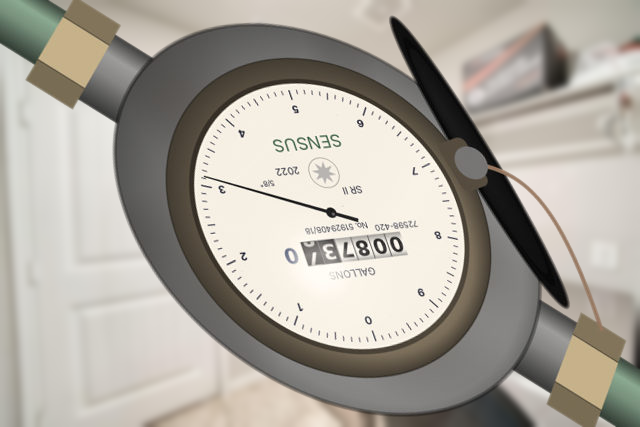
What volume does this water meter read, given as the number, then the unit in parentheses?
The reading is 87373.1 (gal)
